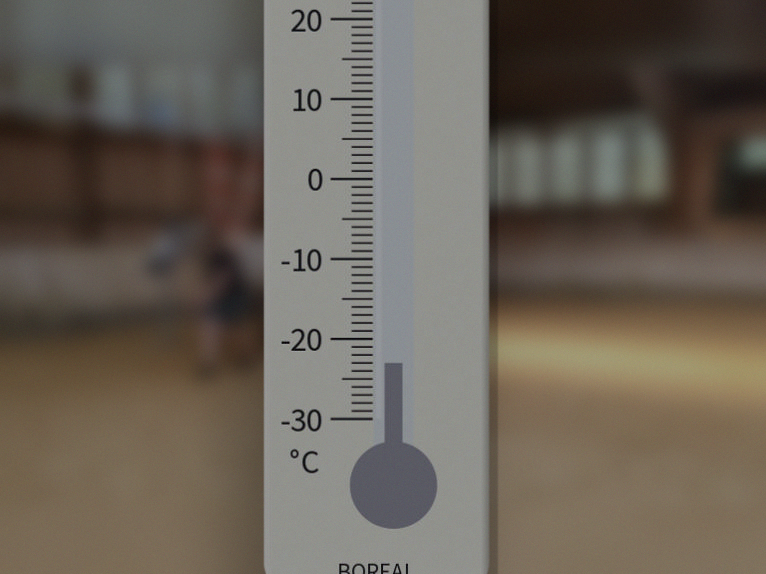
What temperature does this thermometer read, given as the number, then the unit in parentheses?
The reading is -23 (°C)
